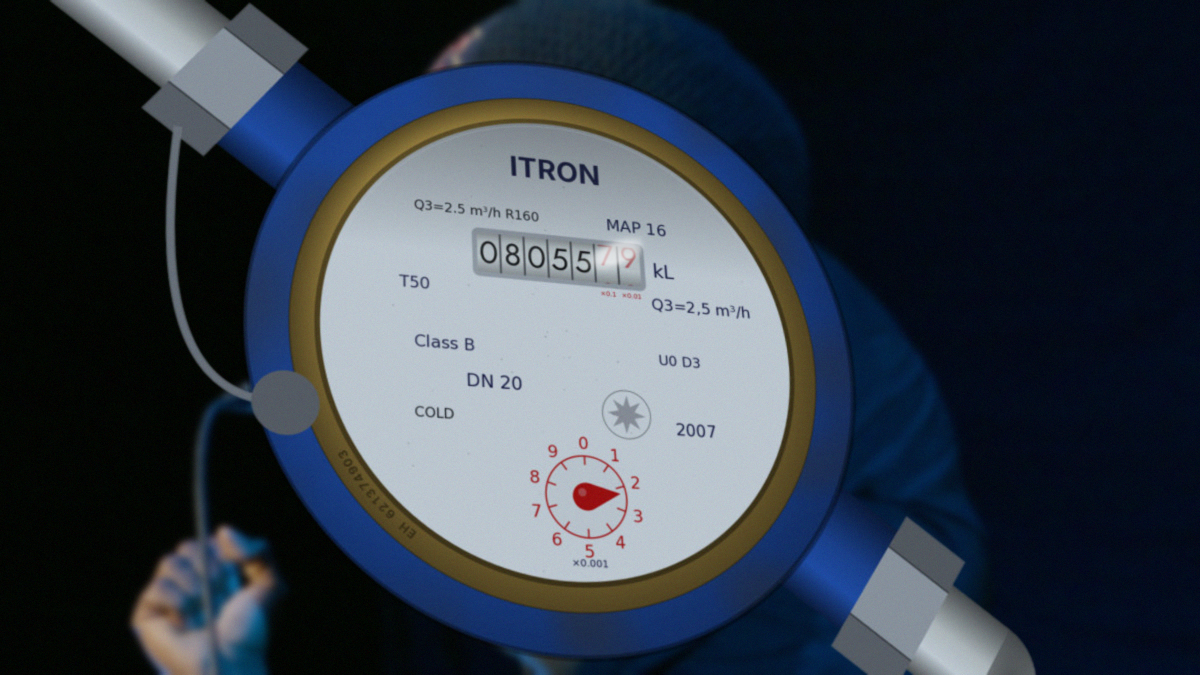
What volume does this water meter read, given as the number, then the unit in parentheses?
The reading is 8055.792 (kL)
